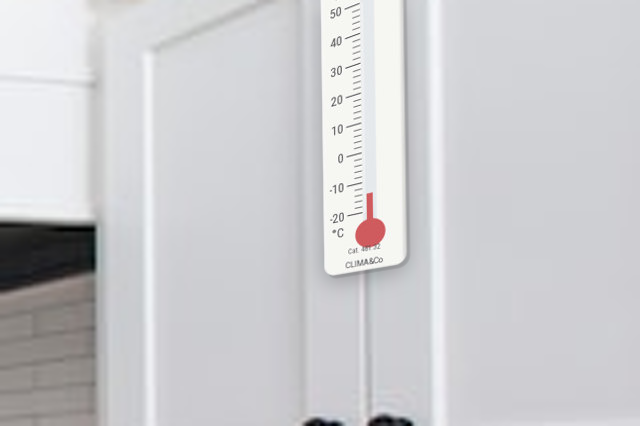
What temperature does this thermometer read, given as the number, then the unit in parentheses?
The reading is -14 (°C)
